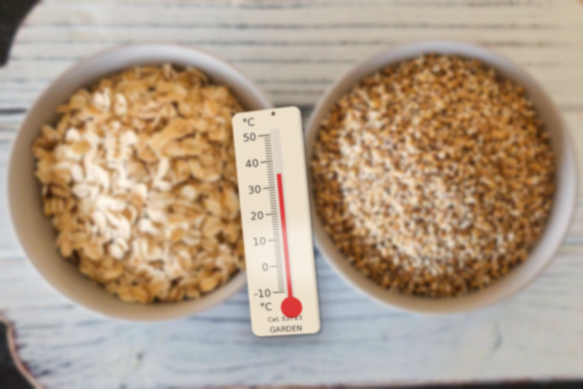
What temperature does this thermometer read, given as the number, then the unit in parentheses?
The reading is 35 (°C)
